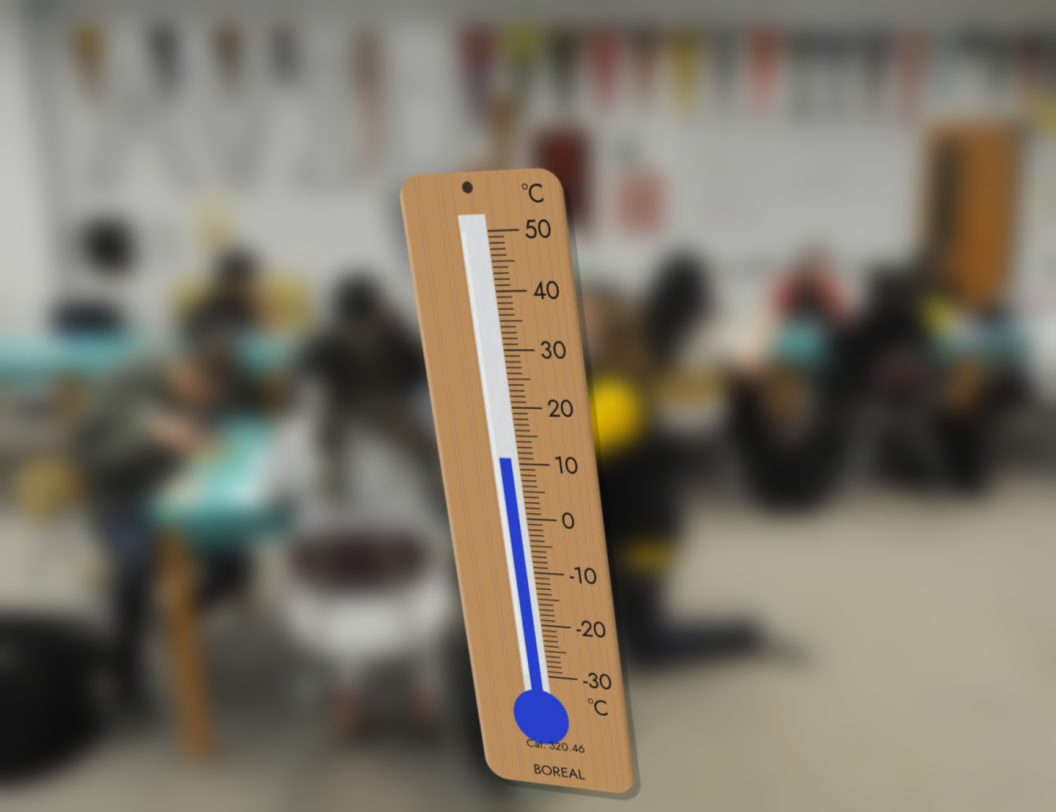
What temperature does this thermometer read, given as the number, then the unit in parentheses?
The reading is 11 (°C)
